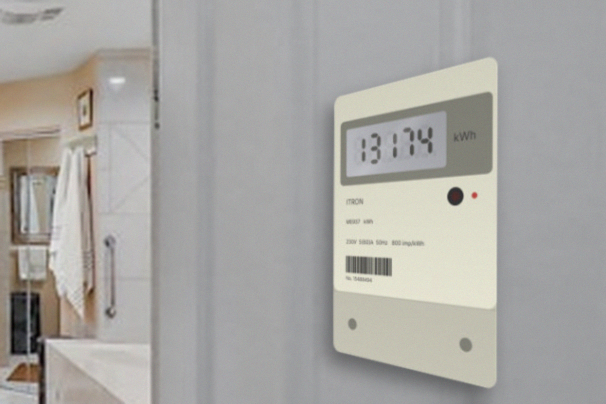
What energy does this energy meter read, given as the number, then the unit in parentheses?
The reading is 13174 (kWh)
